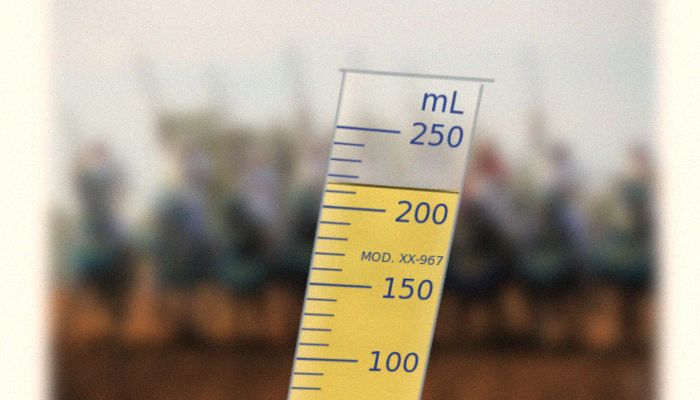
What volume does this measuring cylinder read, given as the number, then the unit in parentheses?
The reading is 215 (mL)
